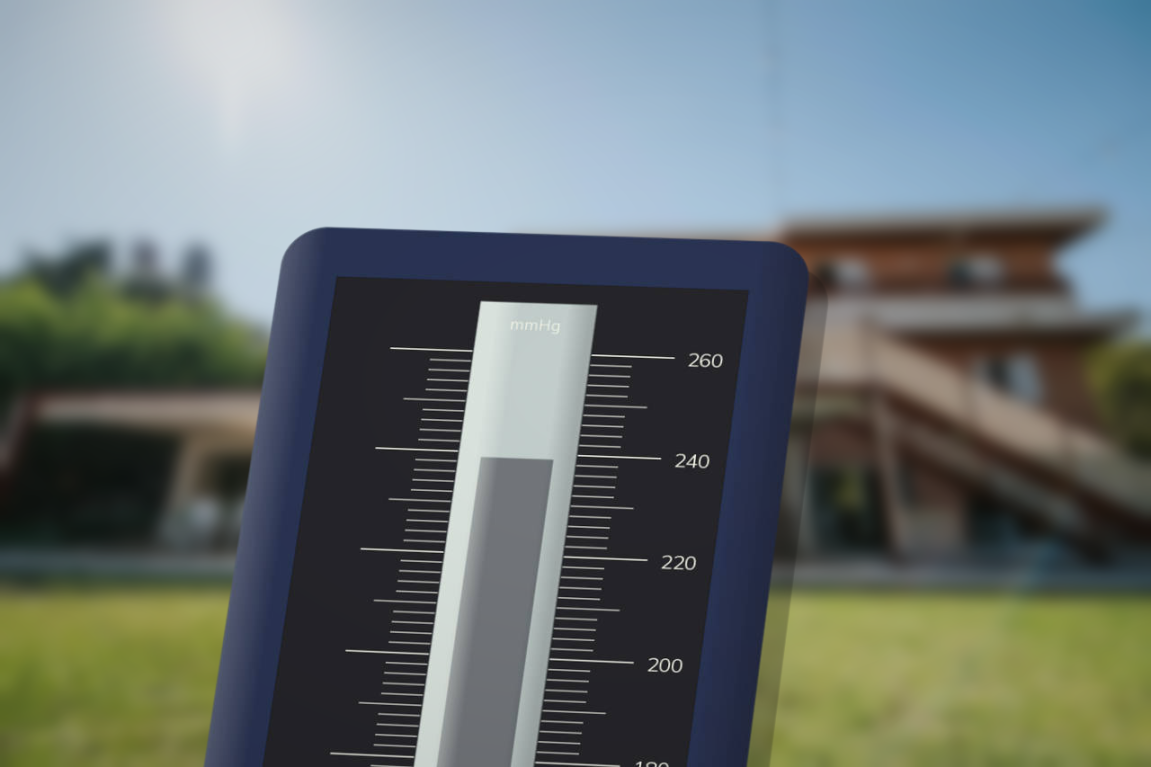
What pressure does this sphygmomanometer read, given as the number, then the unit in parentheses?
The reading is 239 (mmHg)
